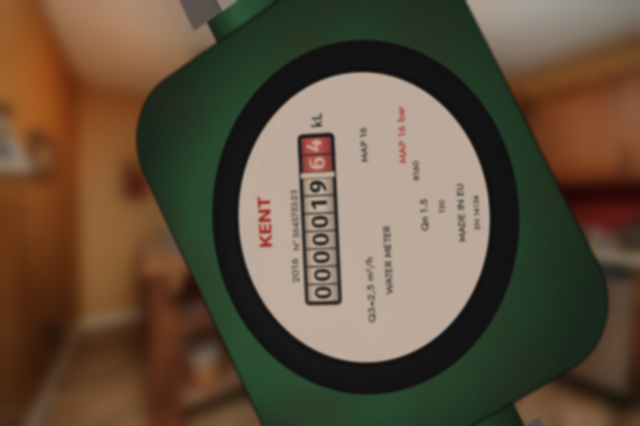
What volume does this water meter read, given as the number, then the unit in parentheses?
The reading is 19.64 (kL)
